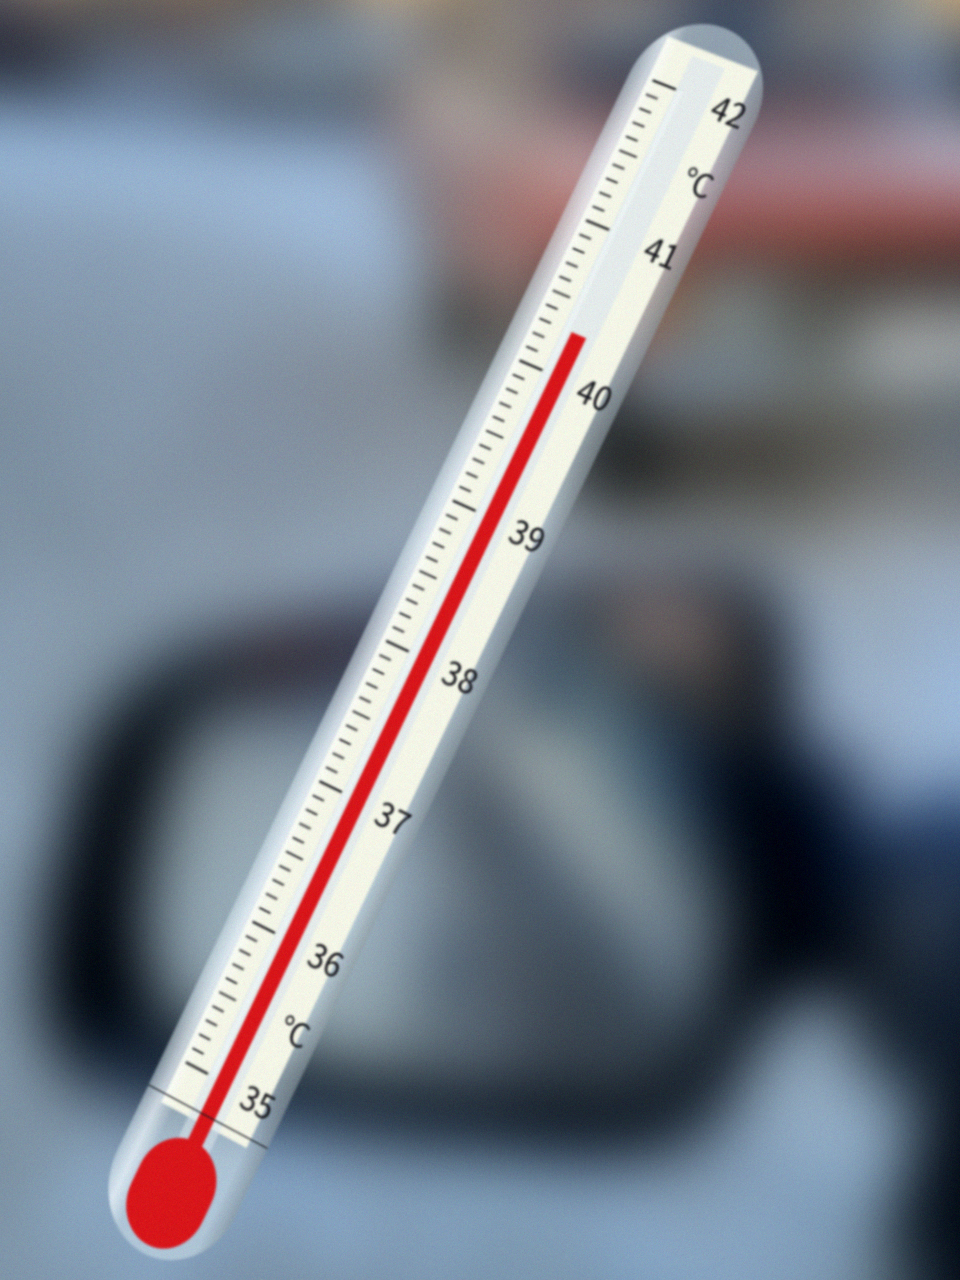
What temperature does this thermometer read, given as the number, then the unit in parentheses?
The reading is 40.3 (°C)
